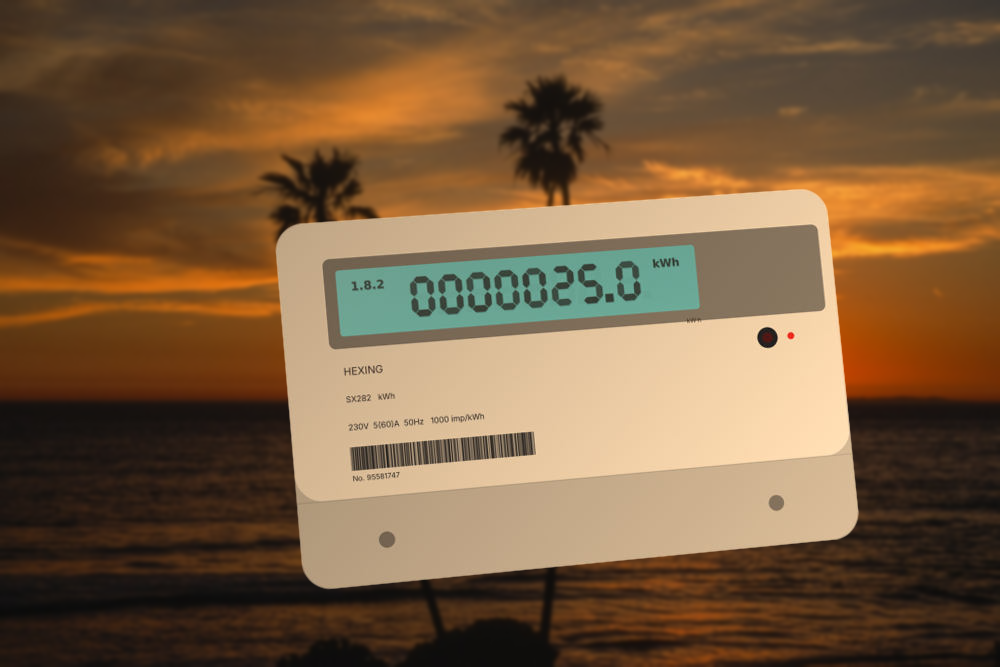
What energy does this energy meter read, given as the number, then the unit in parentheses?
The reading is 25.0 (kWh)
